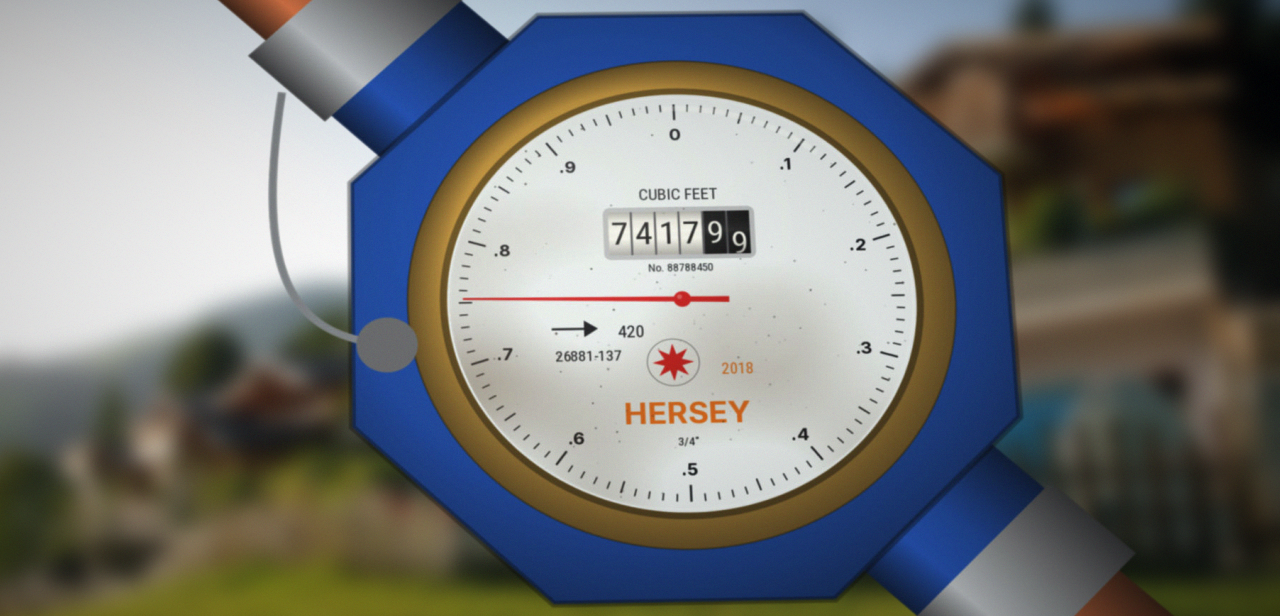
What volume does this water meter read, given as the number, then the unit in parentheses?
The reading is 741798.75 (ft³)
